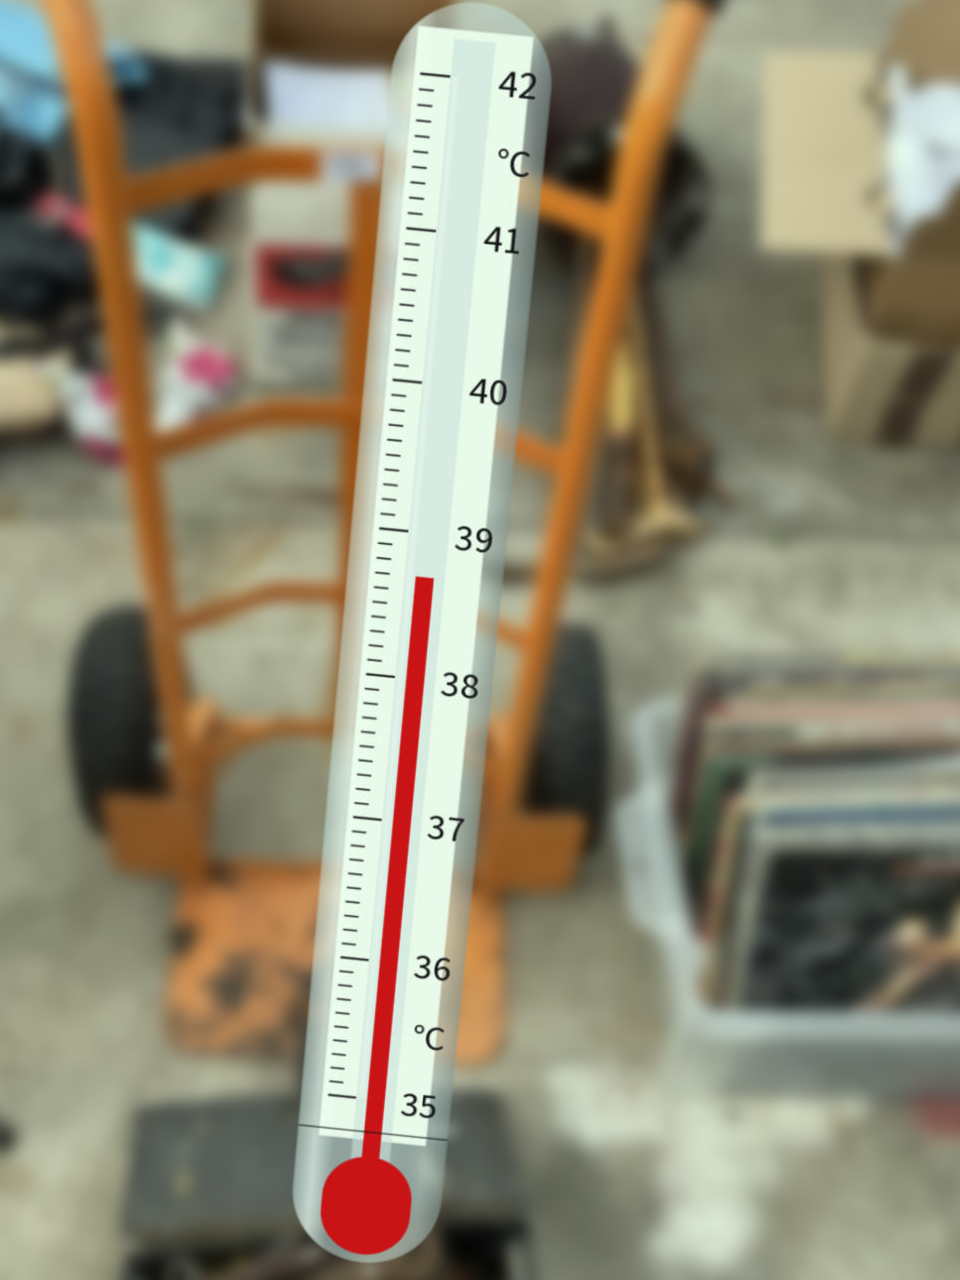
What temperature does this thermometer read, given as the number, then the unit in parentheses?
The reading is 38.7 (°C)
